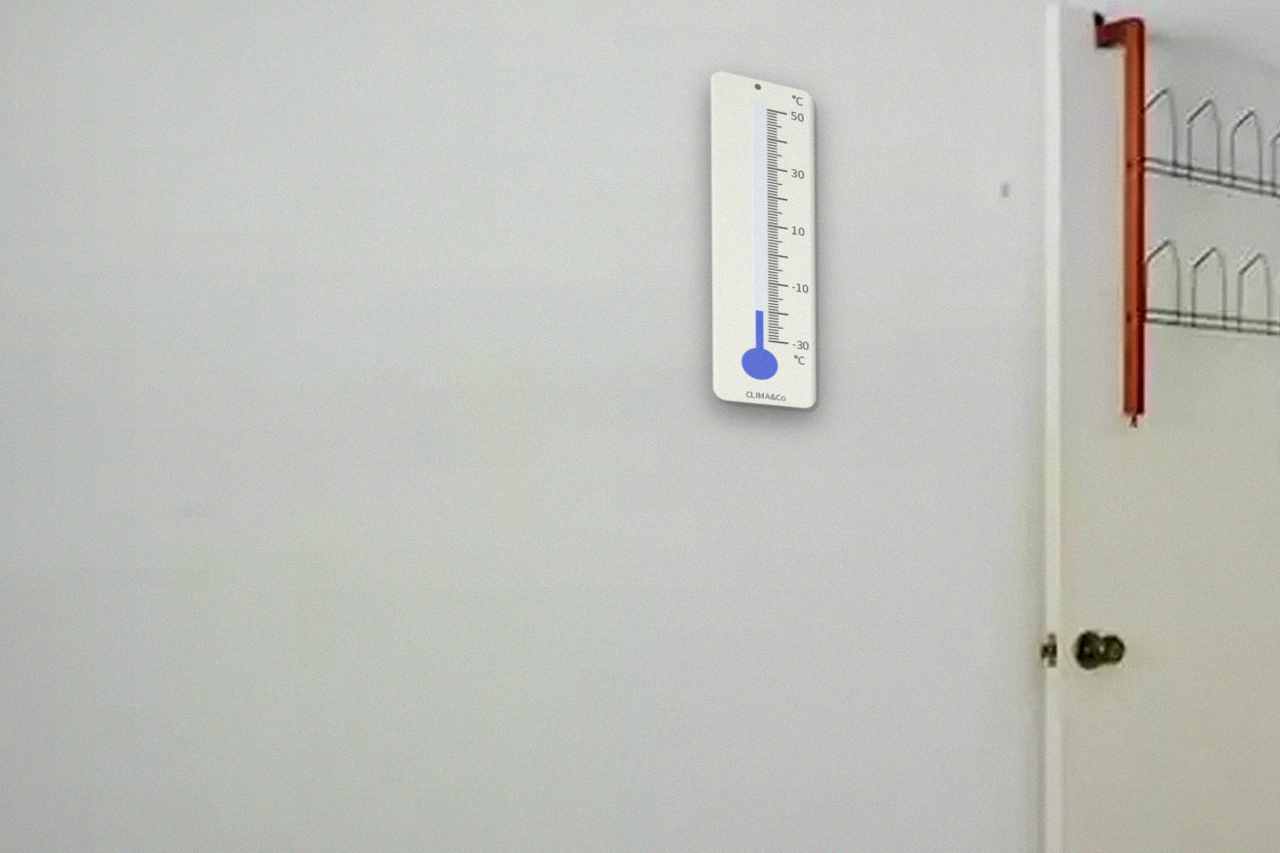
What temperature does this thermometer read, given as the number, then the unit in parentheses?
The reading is -20 (°C)
